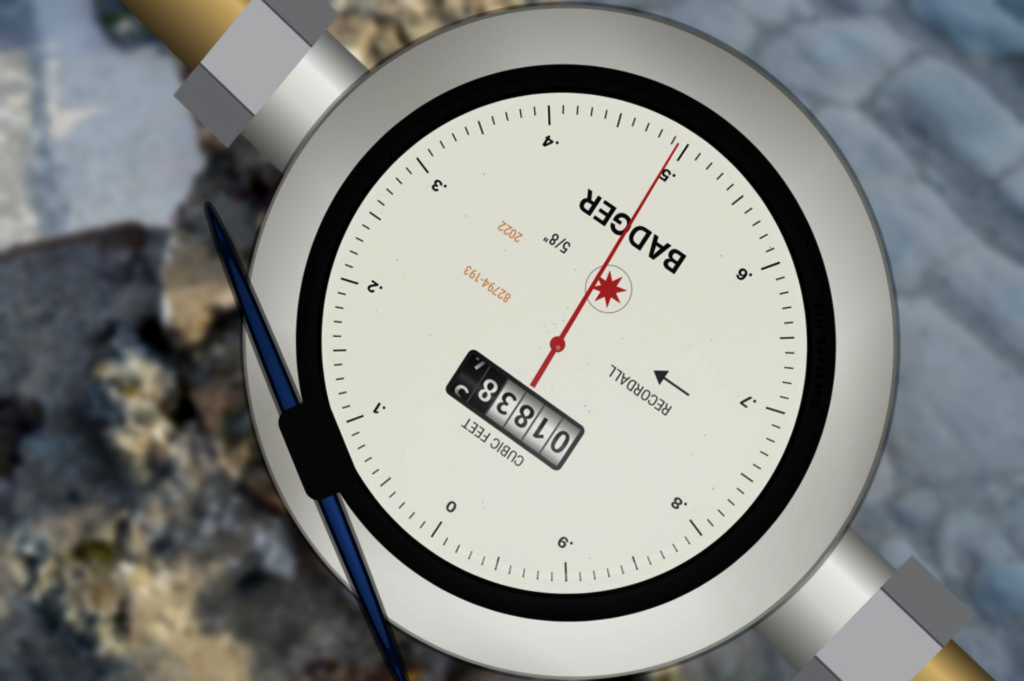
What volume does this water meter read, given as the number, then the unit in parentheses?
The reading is 18383.49 (ft³)
